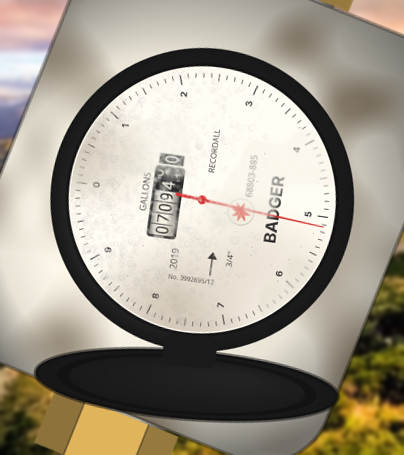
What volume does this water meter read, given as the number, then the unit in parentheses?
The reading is 709405.1 (gal)
